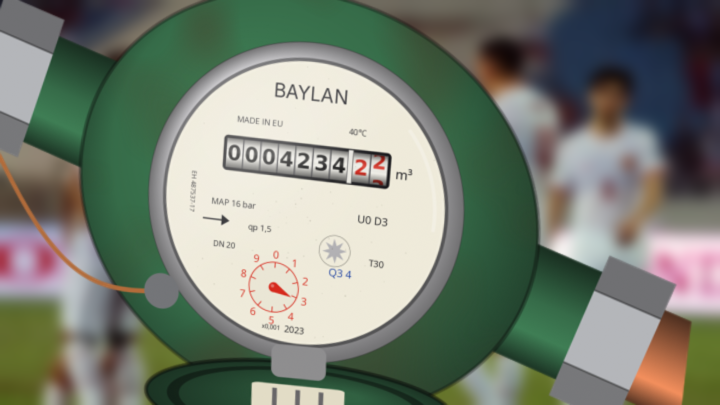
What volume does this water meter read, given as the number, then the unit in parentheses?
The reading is 4234.223 (m³)
